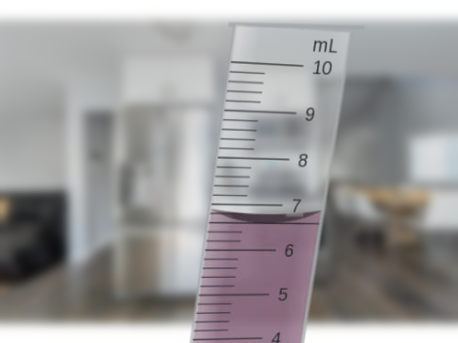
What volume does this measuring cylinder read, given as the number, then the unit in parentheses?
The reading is 6.6 (mL)
